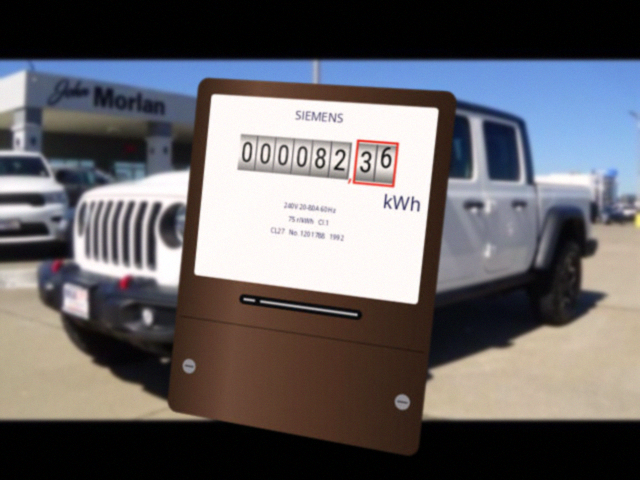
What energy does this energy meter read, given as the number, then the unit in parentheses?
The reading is 82.36 (kWh)
